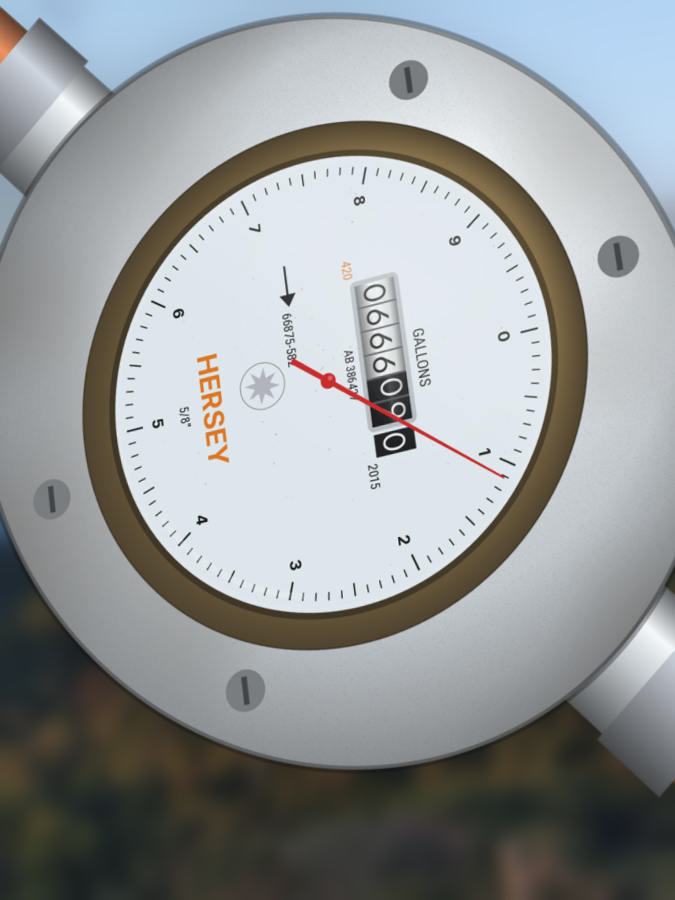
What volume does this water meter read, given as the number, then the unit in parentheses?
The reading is 666091.1 (gal)
